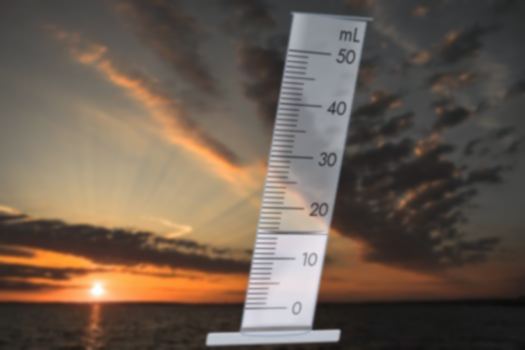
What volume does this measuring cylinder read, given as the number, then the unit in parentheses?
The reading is 15 (mL)
